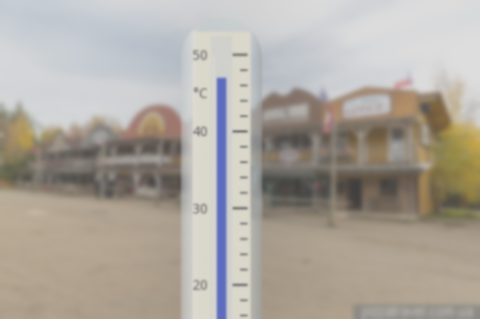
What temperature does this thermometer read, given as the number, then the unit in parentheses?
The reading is 47 (°C)
